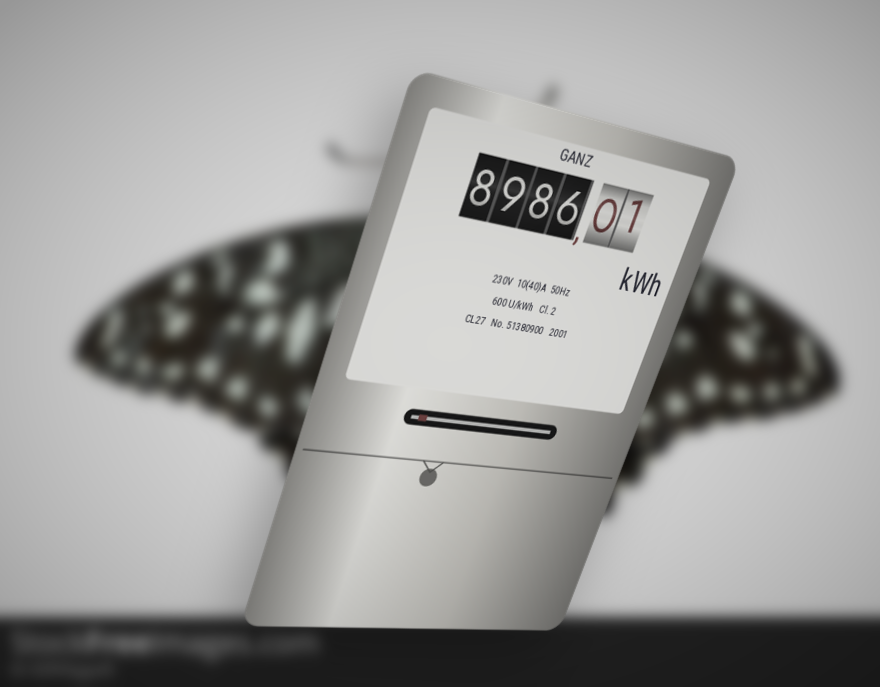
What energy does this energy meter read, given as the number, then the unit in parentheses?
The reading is 8986.01 (kWh)
